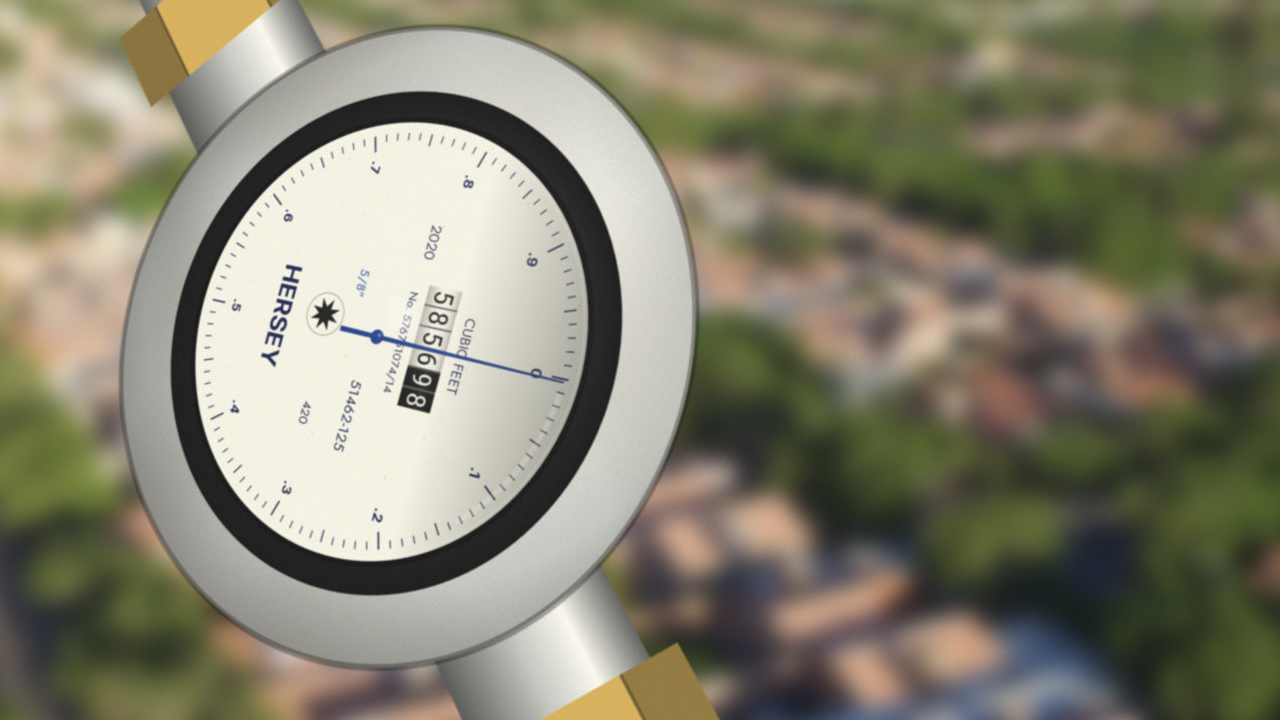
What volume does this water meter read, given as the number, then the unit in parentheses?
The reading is 585698.00 (ft³)
